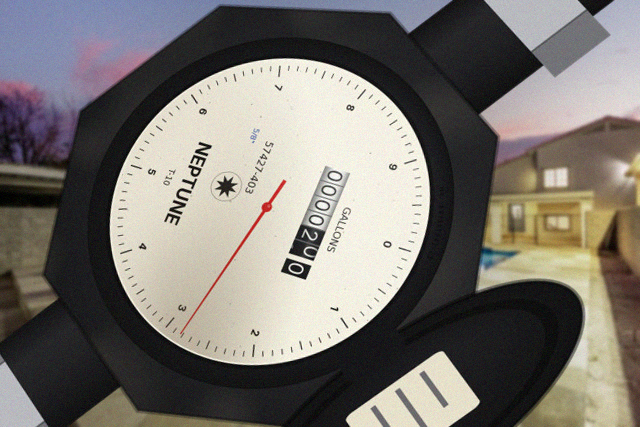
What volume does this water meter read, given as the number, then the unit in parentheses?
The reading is 202.8 (gal)
